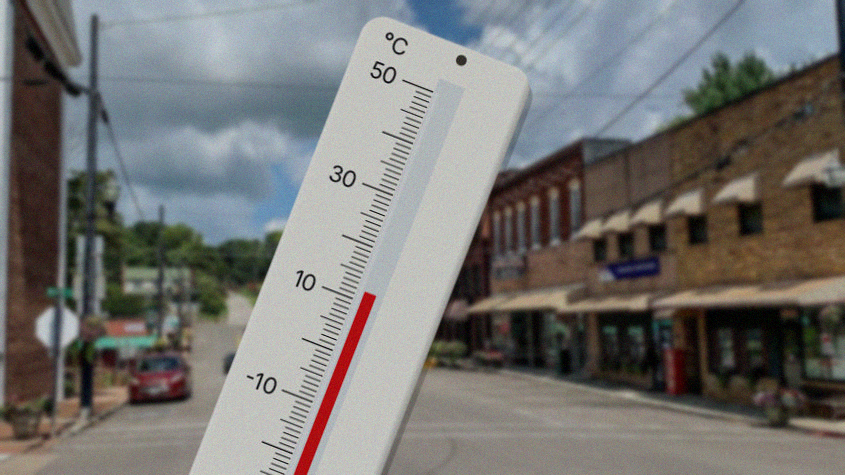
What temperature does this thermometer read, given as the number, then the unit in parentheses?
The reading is 12 (°C)
